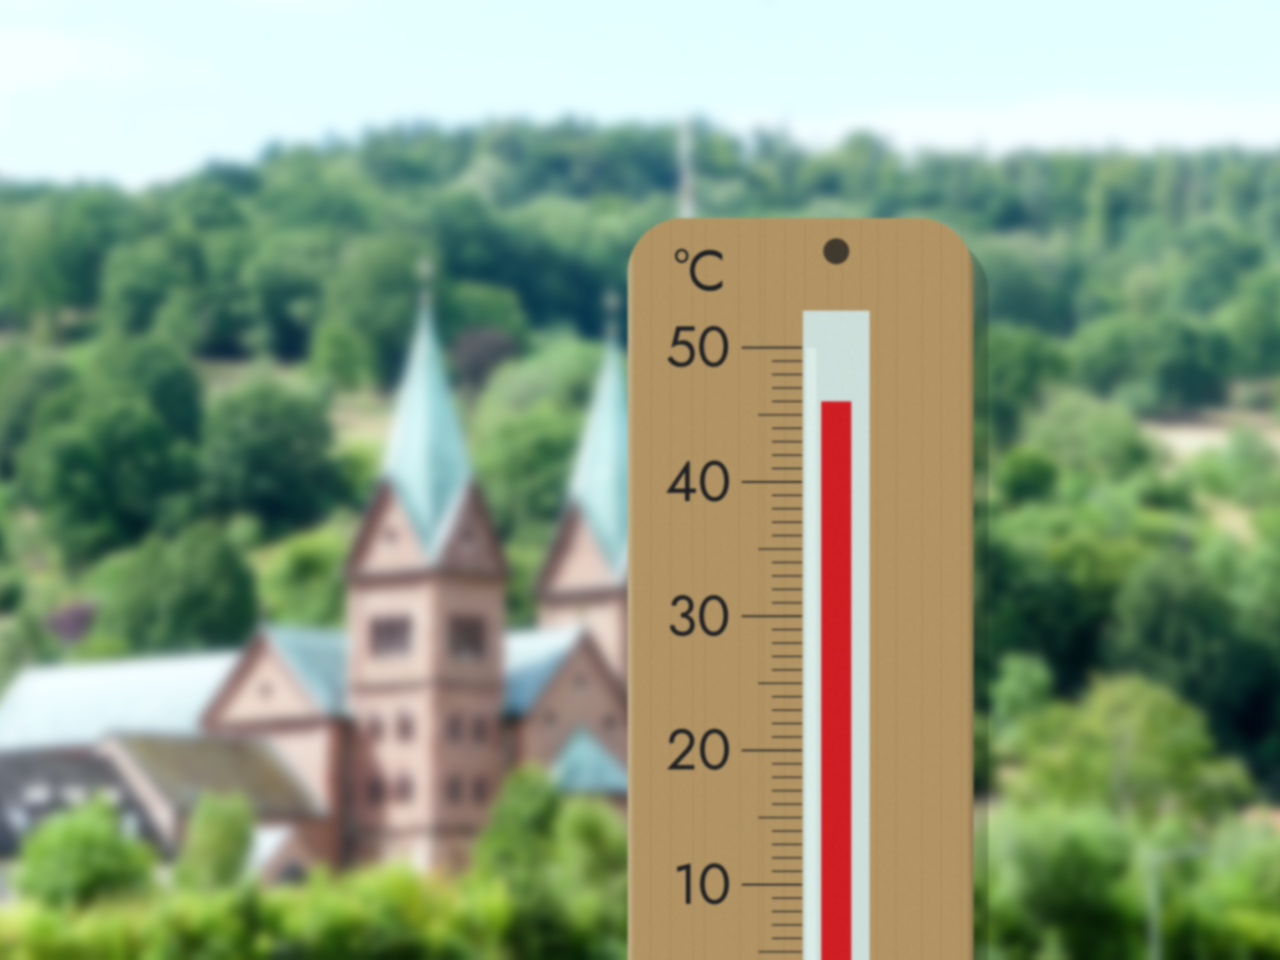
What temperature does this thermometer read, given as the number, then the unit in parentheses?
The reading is 46 (°C)
